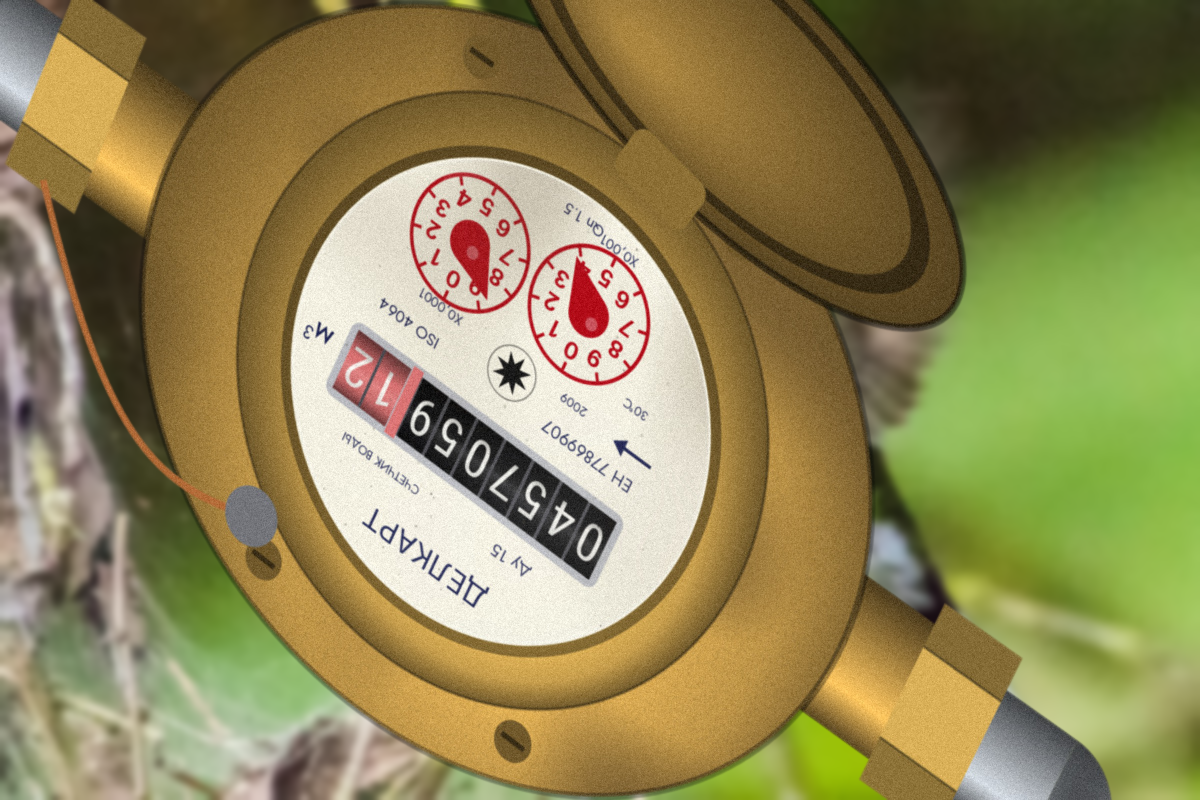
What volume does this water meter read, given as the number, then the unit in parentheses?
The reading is 457059.1238 (m³)
